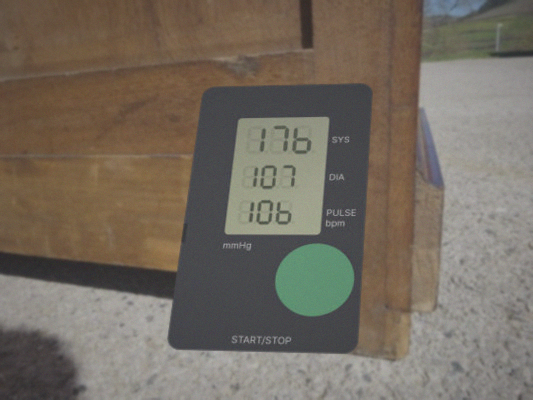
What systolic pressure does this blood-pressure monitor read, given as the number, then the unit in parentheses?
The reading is 176 (mmHg)
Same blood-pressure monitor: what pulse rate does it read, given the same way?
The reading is 106 (bpm)
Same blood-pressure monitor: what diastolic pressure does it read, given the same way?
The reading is 107 (mmHg)
